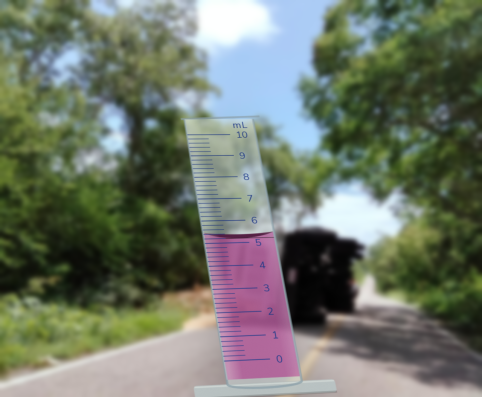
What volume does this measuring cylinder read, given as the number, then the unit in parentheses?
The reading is 5.2 (mL)
